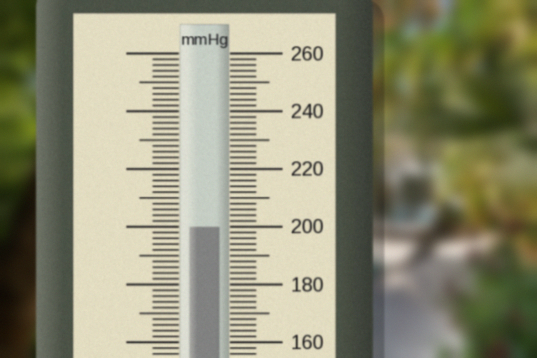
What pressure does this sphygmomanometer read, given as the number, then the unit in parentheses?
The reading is 200 (mmHg)
